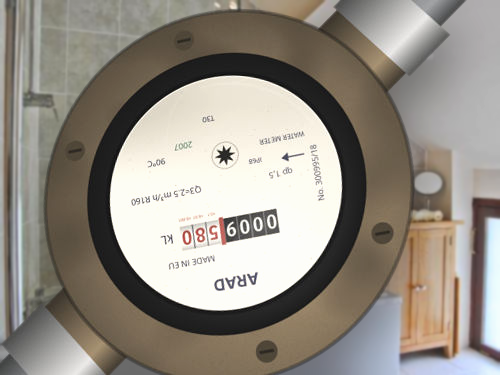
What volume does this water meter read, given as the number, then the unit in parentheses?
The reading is 9.580 (kL)
